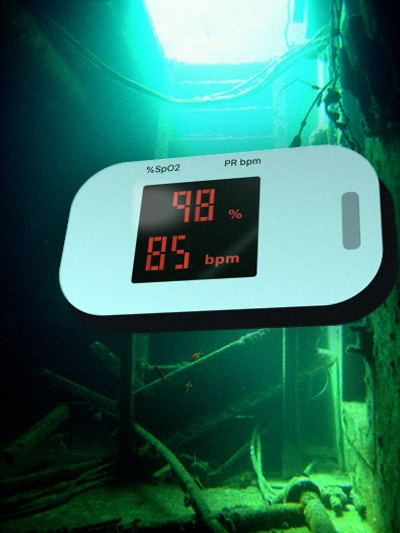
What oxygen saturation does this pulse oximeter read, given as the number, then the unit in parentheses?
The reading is 98 (%)
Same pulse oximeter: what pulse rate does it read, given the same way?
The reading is 85 (bpm)
